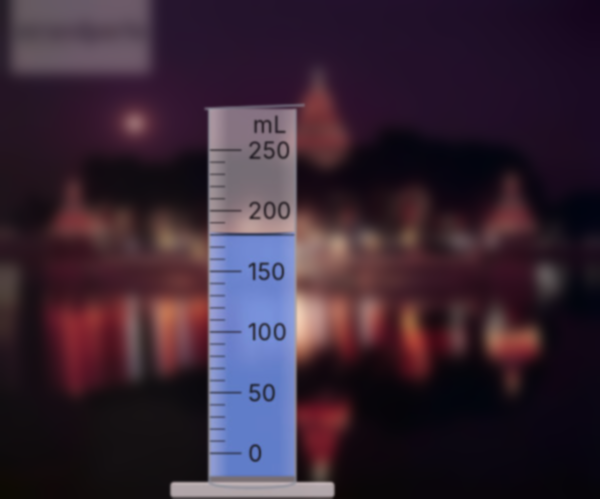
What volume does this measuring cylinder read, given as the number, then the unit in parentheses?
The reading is 180 (mL)
